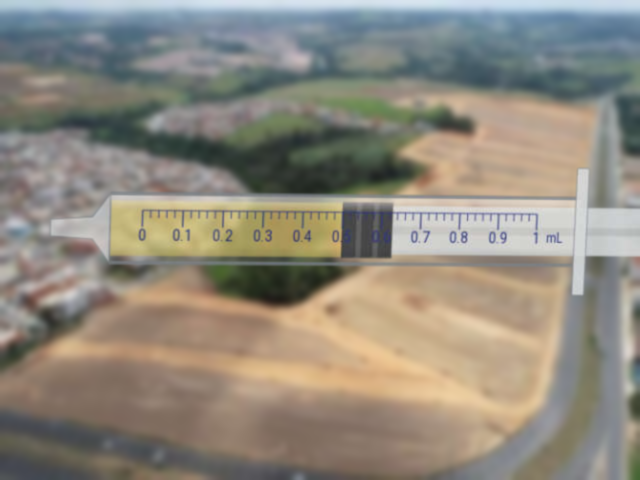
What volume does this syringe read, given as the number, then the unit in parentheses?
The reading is 0.5 (mL)
